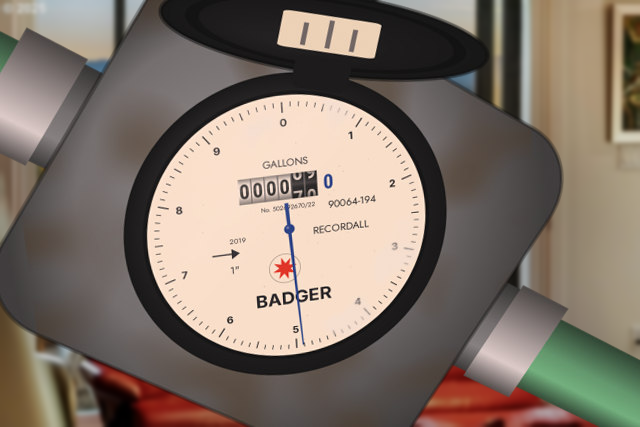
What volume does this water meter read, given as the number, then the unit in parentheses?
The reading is 694.9 (gal)
